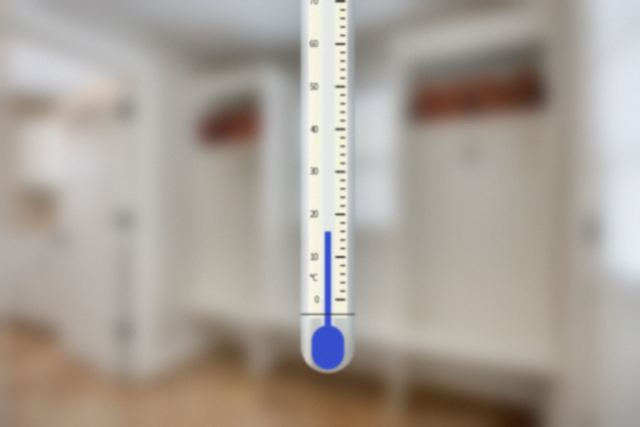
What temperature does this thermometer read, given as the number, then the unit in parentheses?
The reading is 16 (°C)
